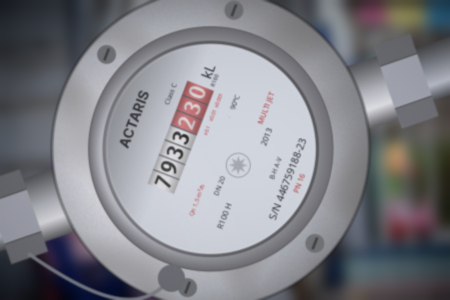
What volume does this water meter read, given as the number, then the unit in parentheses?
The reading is 7933.230 (kL)
